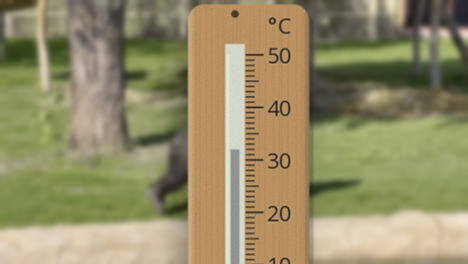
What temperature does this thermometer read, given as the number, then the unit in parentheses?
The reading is 32 (°C)
